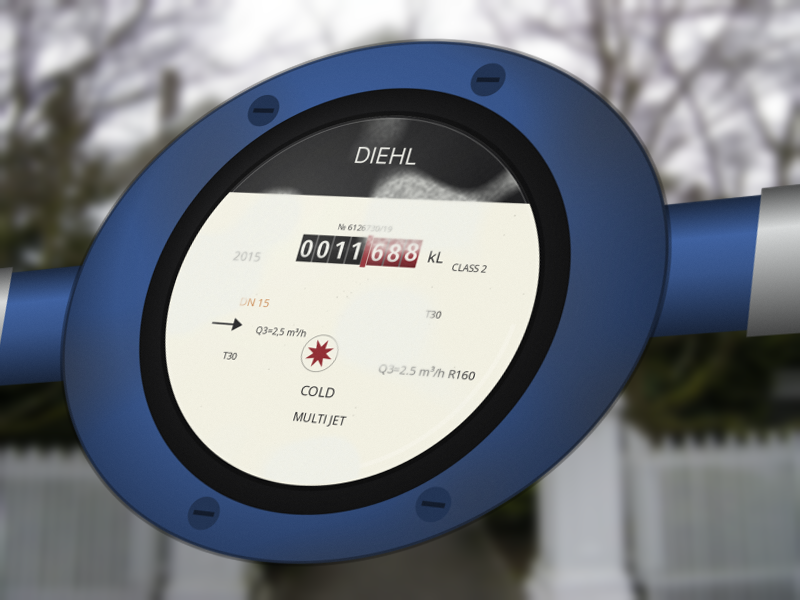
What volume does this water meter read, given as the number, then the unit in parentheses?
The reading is 11.688 (kL)
